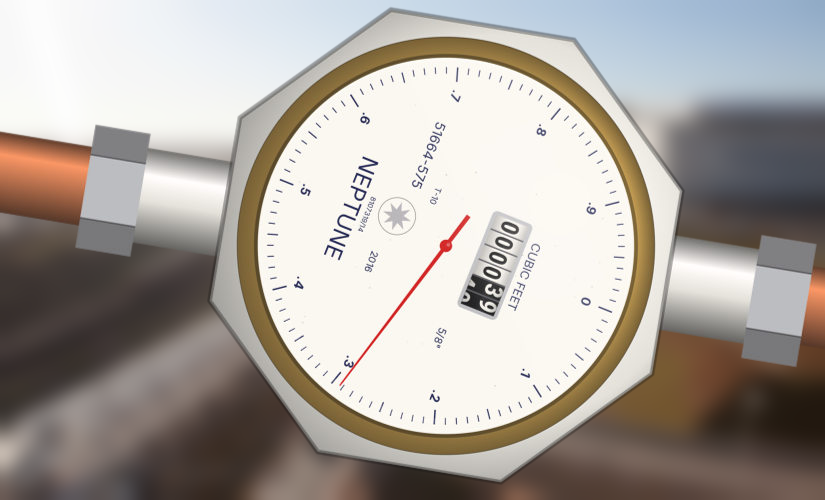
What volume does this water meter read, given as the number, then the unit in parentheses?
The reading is 39.29 (ft³)
